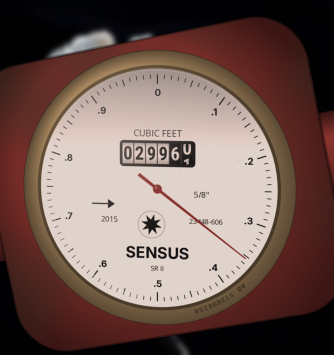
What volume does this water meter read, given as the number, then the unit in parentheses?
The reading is 29960.35 (ft³)
